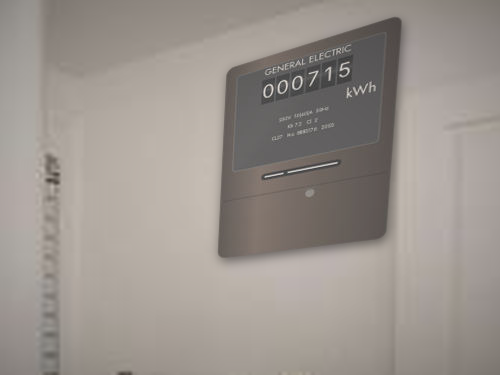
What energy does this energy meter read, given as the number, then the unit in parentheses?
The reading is 715 (kWh)
